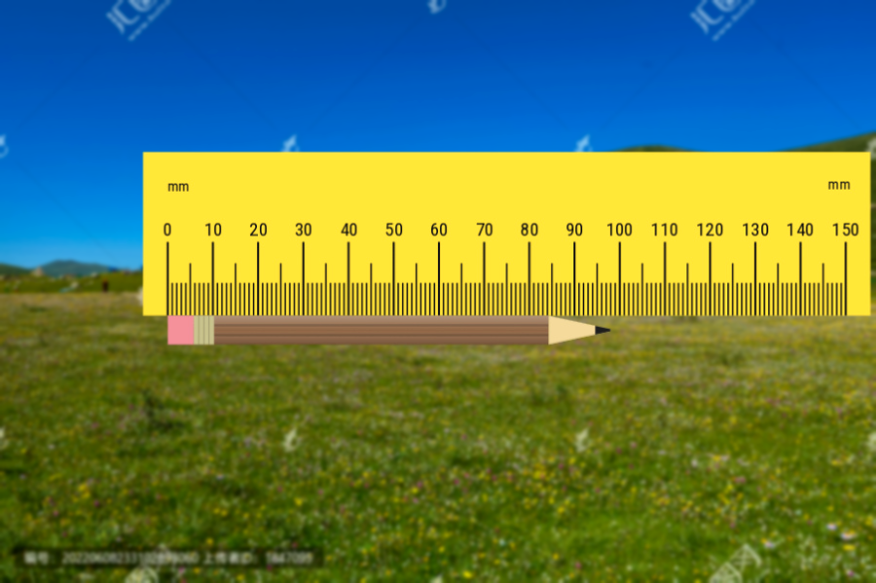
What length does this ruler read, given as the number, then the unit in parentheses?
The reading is 98 (mm)
